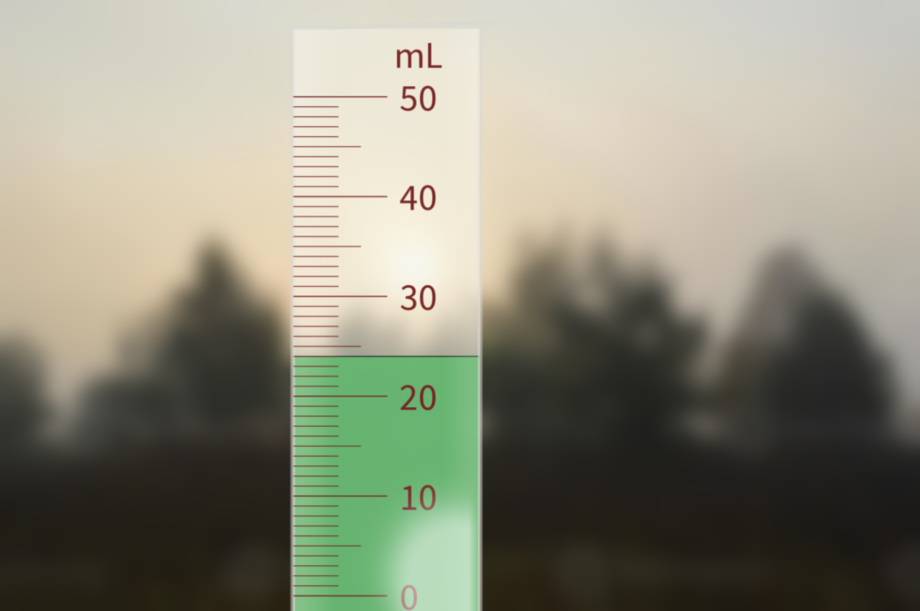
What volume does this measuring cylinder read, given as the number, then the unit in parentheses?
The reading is 24 (mL)
